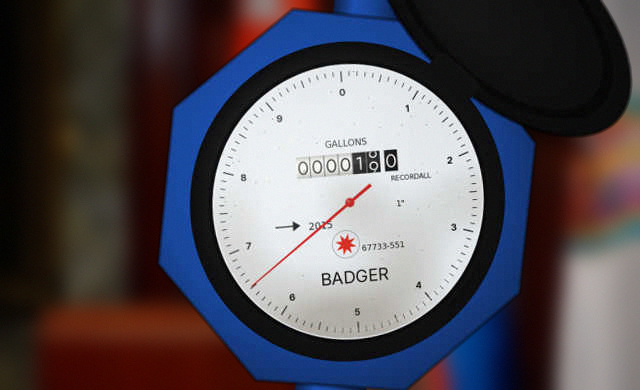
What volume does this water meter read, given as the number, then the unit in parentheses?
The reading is 186.5 (gal)
